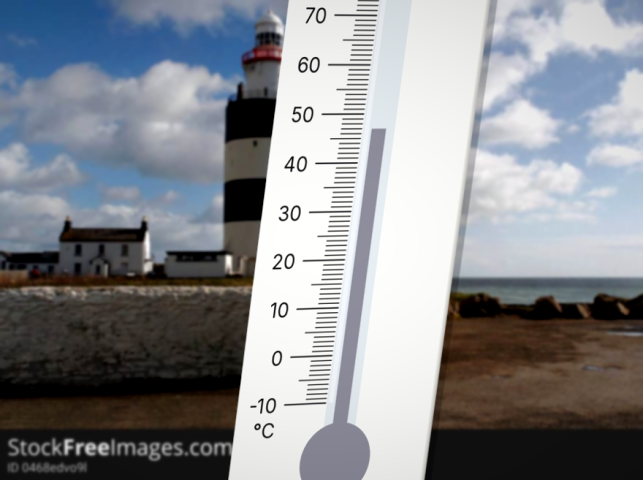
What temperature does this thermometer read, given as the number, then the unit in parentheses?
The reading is 47 (°C)
